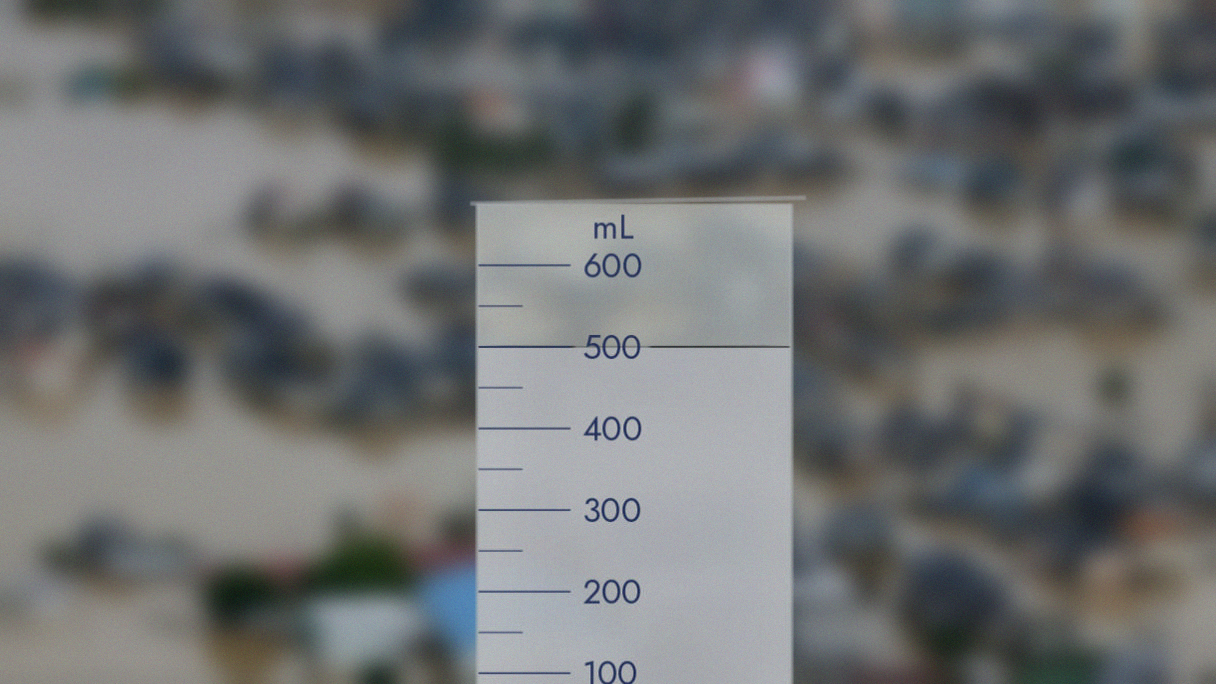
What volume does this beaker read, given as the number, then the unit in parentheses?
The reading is 500 (mL)
